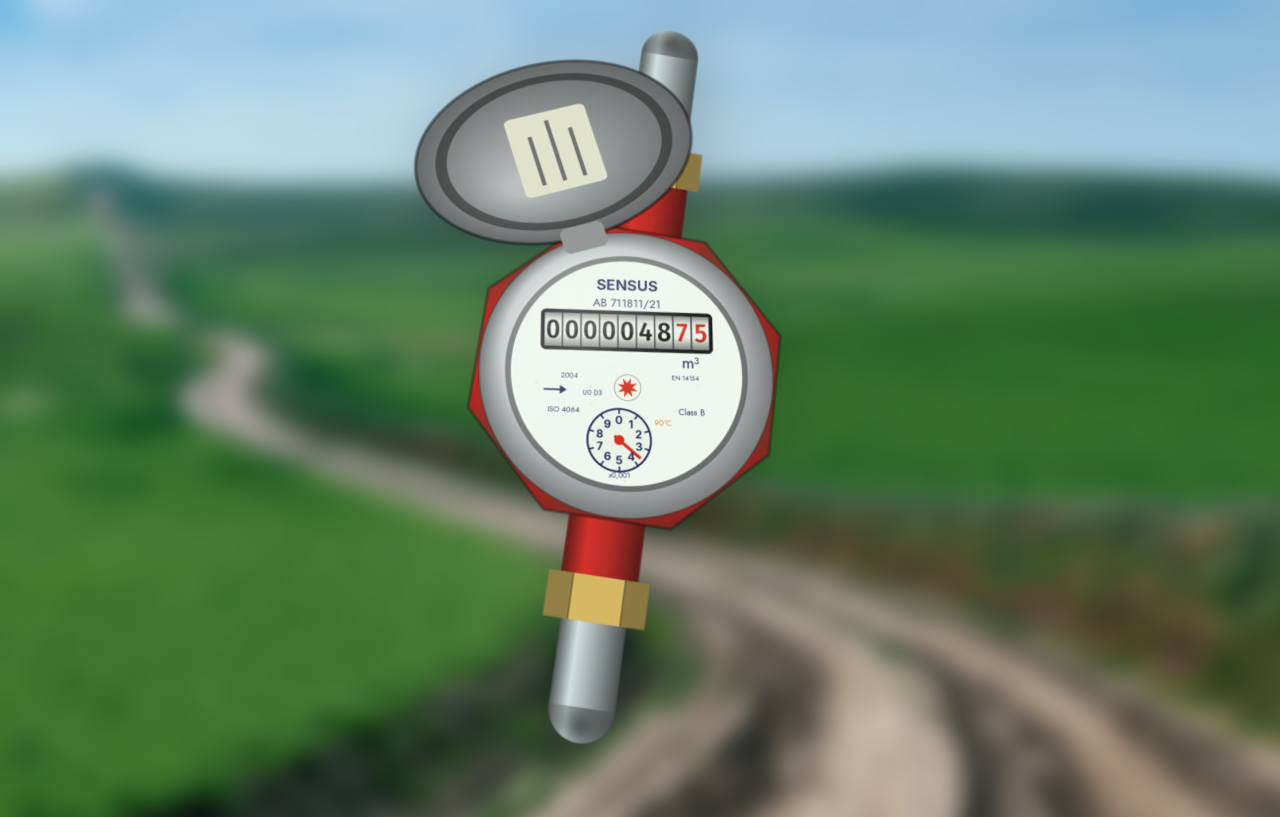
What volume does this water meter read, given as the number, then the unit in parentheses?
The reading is 48.753 (m³)
